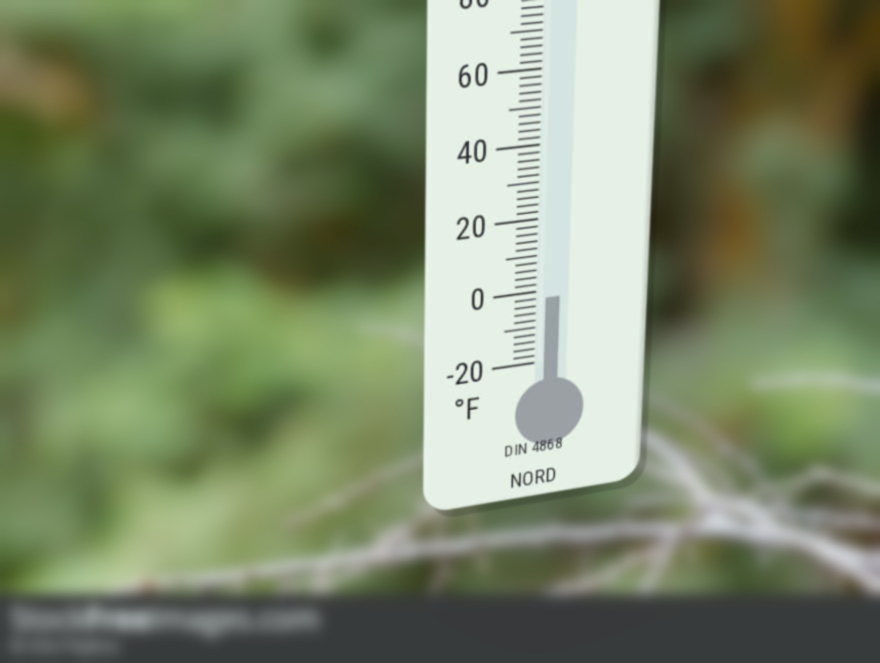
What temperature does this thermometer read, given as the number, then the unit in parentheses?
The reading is -2 (°F)
